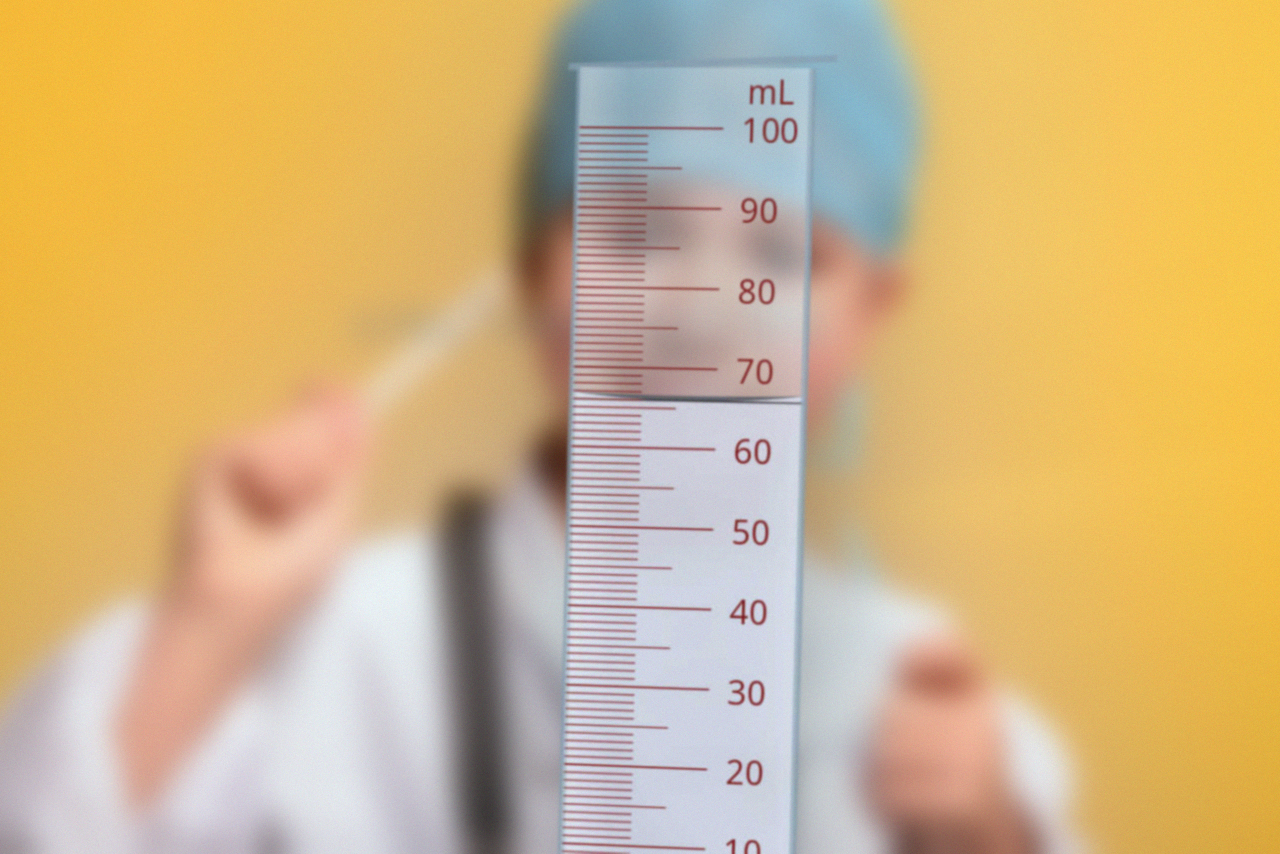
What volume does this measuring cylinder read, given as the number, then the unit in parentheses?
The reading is 66 (mL)
